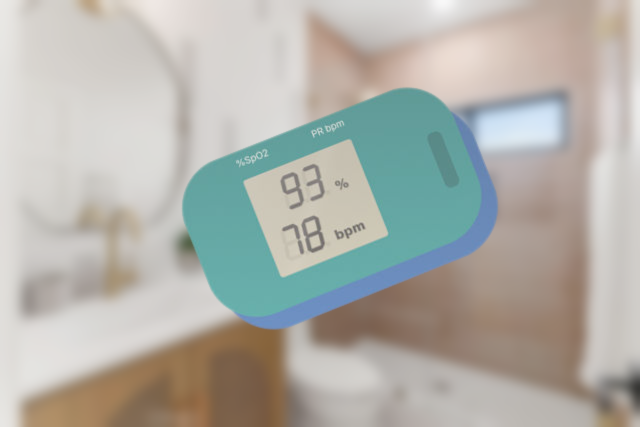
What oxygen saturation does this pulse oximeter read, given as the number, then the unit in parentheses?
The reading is 93 (%)
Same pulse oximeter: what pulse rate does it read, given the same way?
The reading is 78 (bpm)
